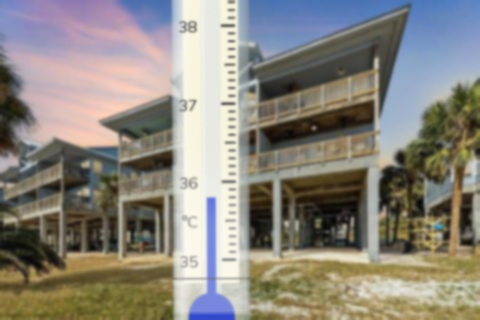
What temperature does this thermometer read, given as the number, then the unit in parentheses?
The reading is 35.8 (°C)
